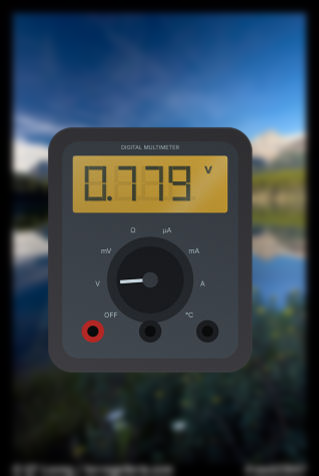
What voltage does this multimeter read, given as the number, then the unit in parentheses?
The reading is 0.779 (V)
